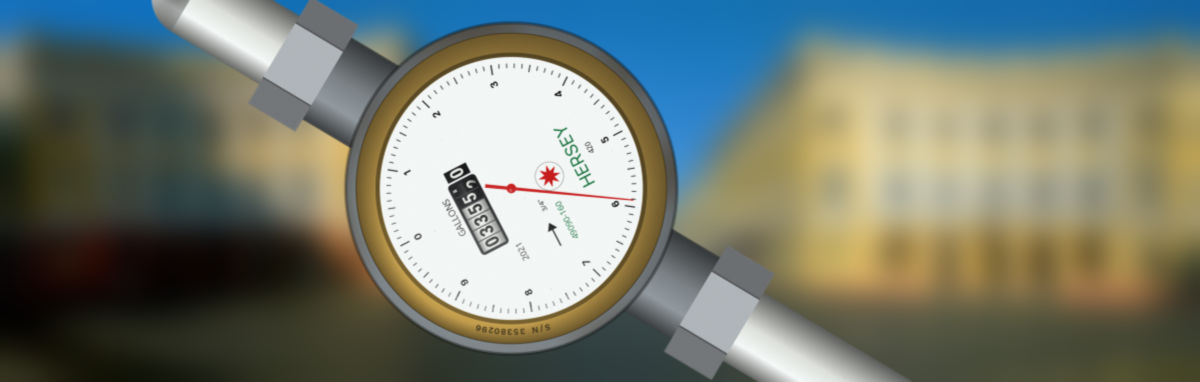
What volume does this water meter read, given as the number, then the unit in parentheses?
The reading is 335515.9 (gal)
